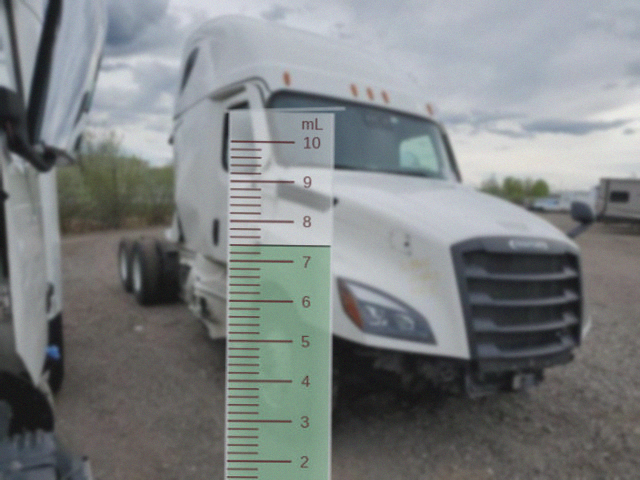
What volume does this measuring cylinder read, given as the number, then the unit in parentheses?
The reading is 7.4 (mL)
